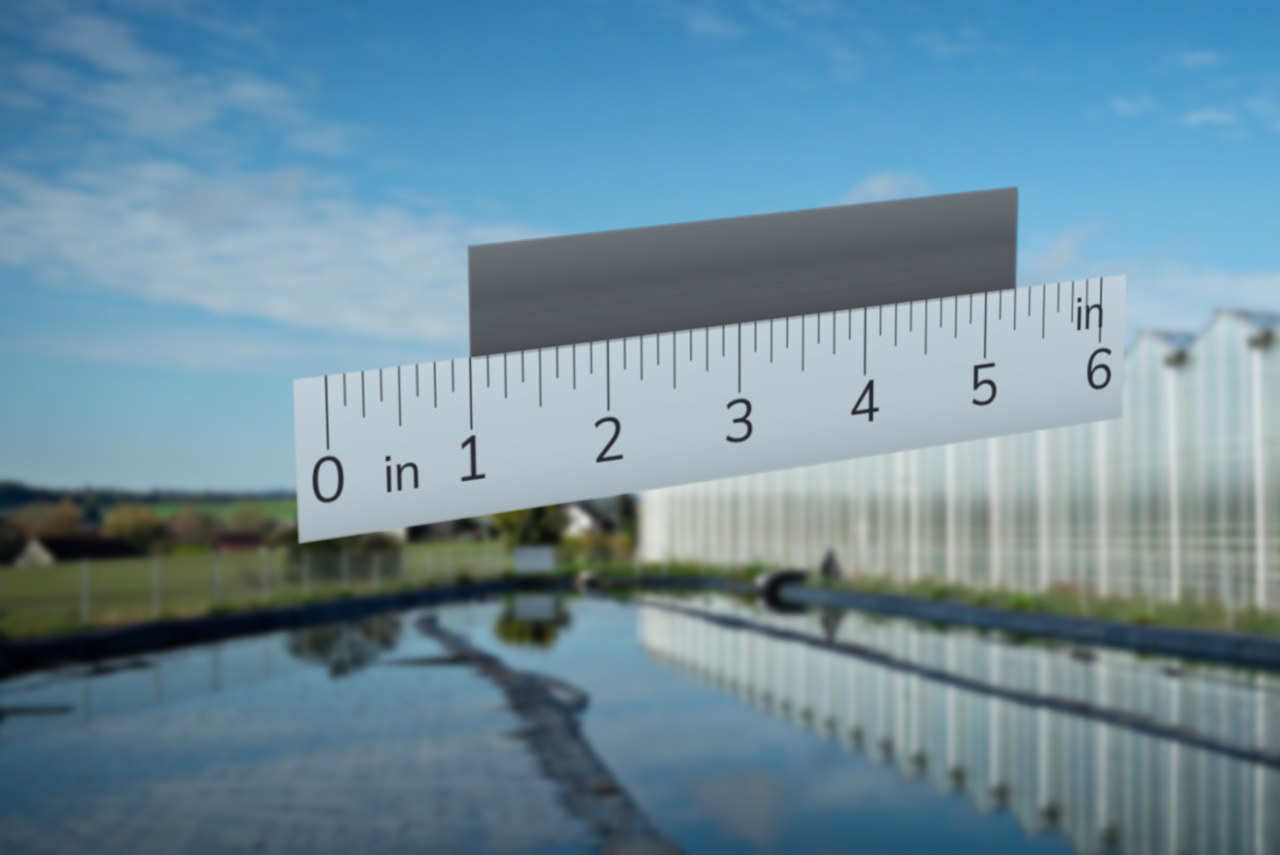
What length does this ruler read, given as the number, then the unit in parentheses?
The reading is 4.25 (in)
